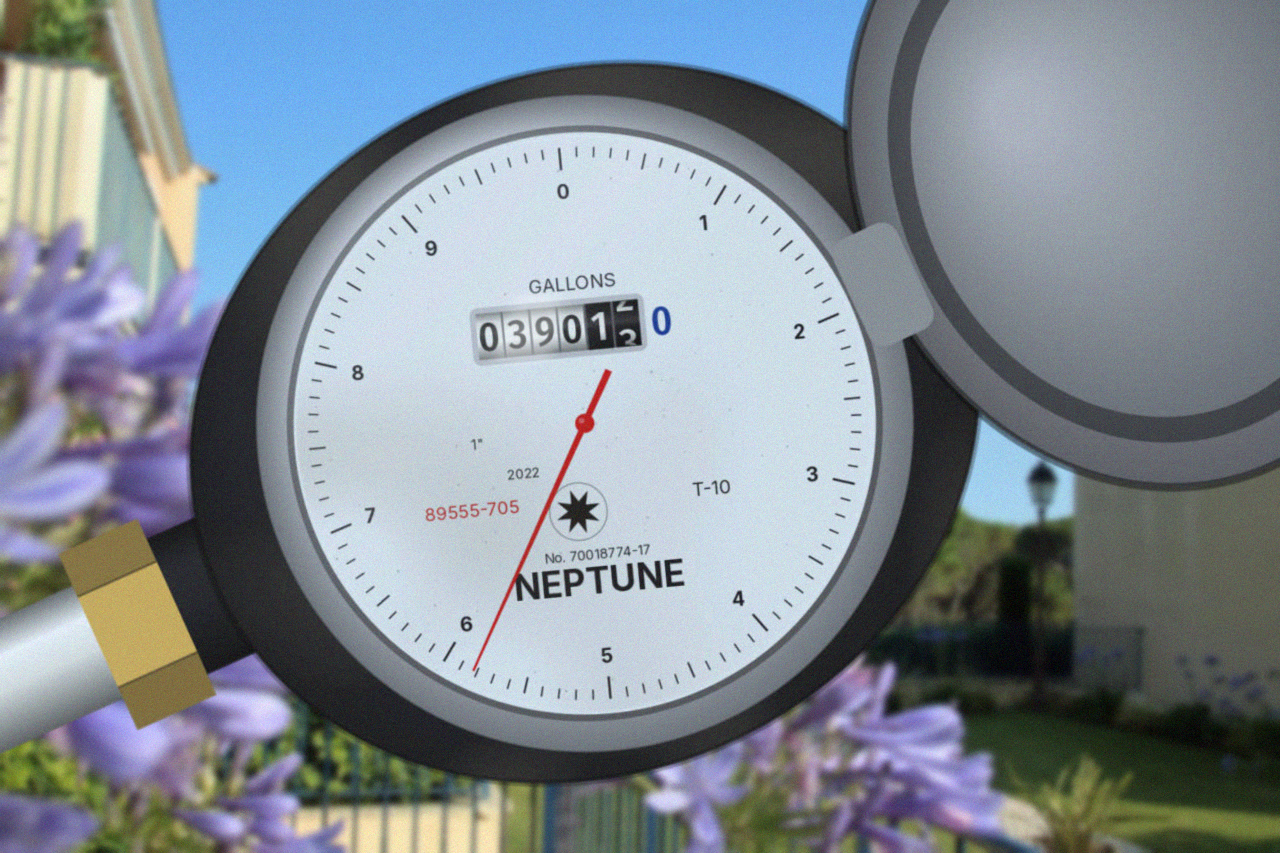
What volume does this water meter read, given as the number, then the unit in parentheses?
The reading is 390125.8 (gal)
